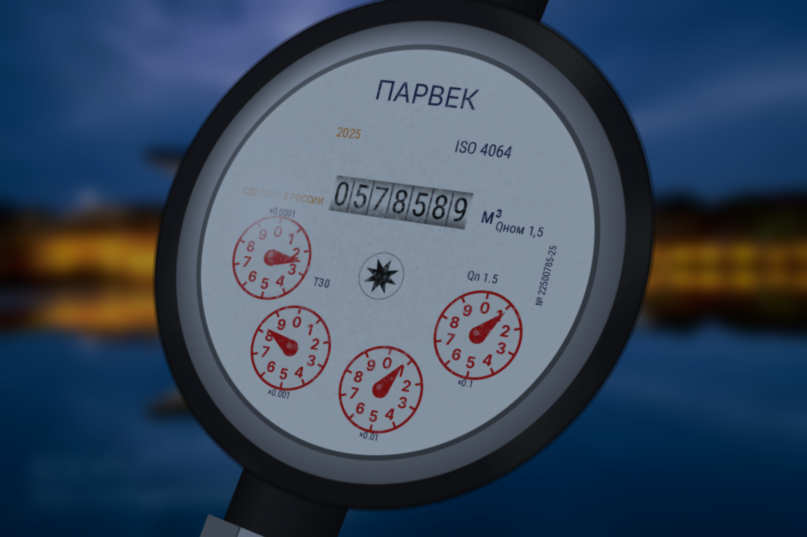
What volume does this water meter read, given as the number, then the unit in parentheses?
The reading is 578589.1082 (m³)
